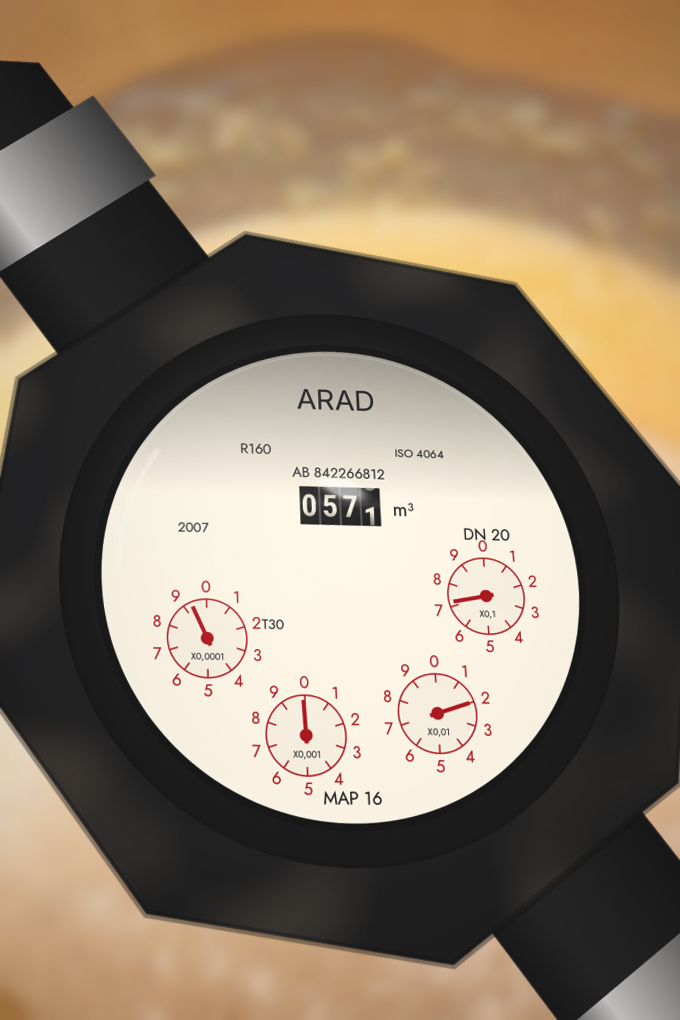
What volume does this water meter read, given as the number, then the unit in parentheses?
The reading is 570.7199 (m³)
